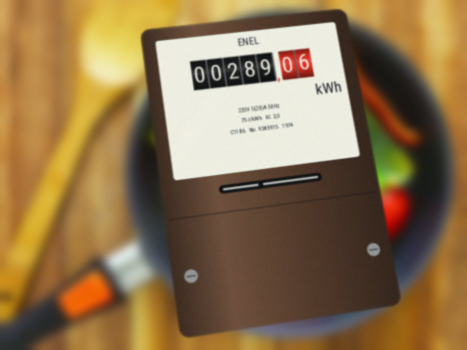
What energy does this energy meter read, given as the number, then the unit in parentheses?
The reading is 289.06 (kWh)
